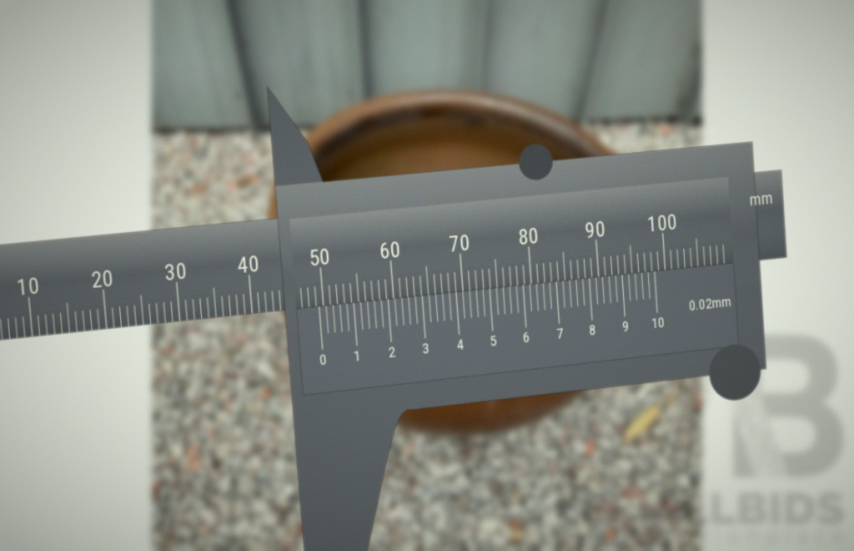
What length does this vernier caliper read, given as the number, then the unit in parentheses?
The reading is 49.4 (mm)
